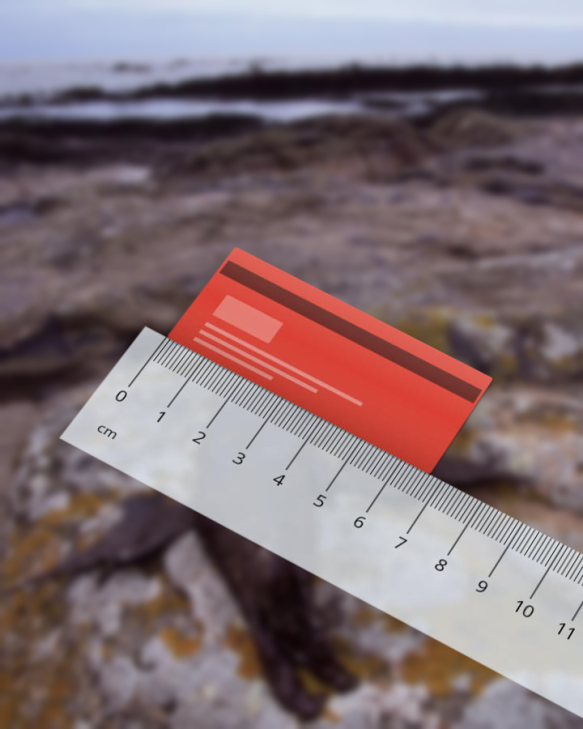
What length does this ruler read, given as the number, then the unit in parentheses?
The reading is 6.7 (cm)
